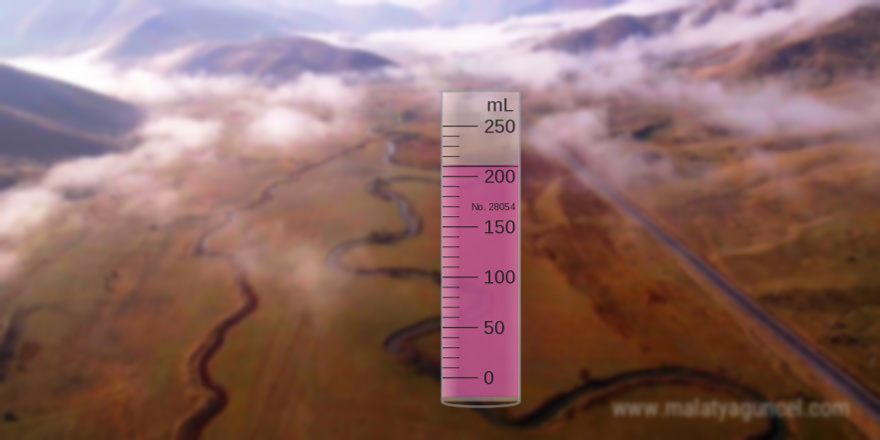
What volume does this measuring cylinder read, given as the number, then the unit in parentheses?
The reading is 210 (mL)
